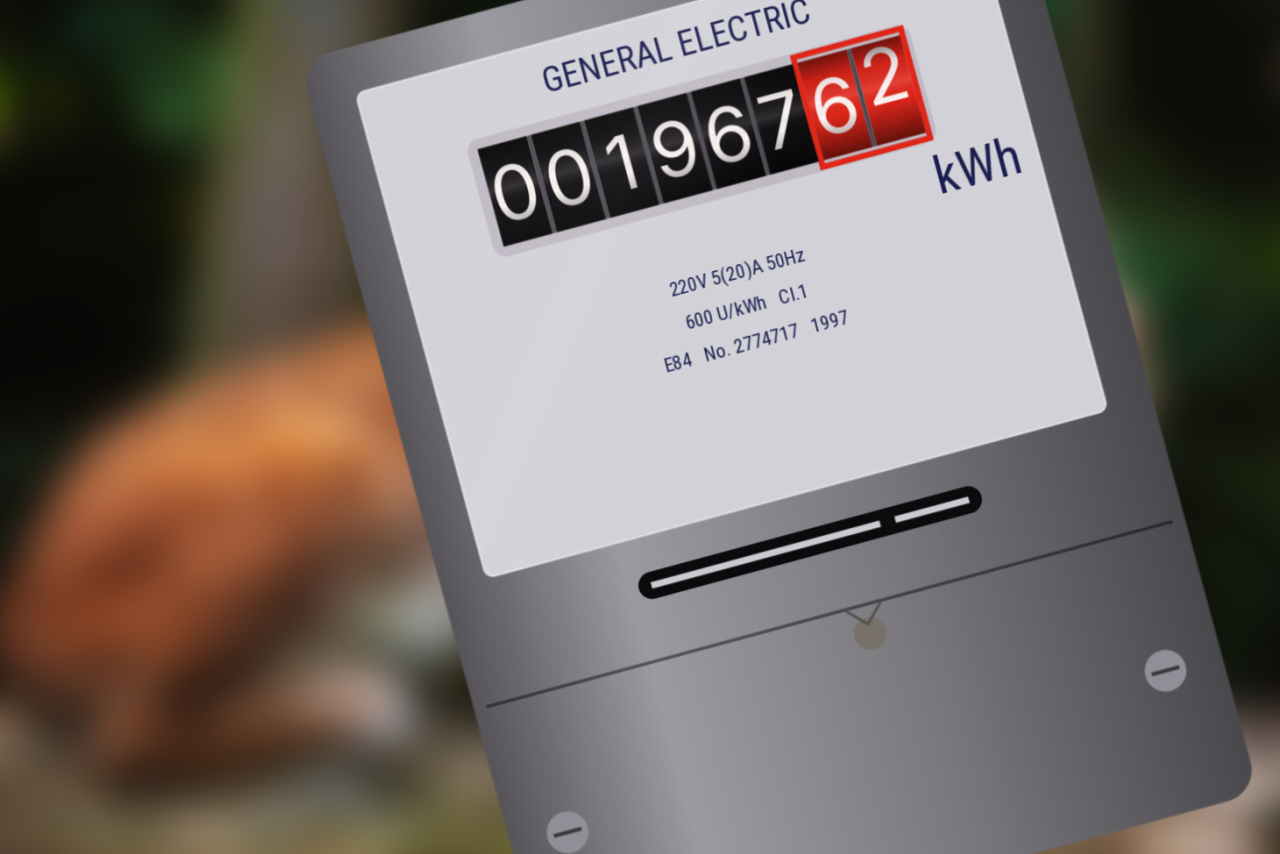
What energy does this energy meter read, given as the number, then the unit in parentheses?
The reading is 1967.62 (kWh)
